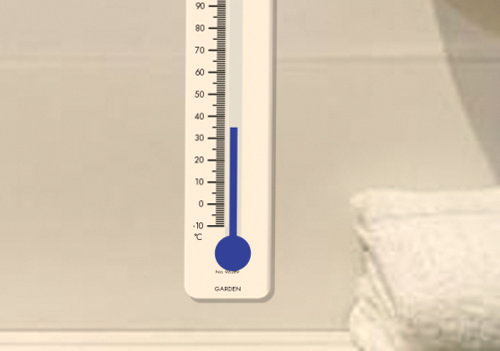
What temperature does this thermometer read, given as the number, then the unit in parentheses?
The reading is 35 (°C)
